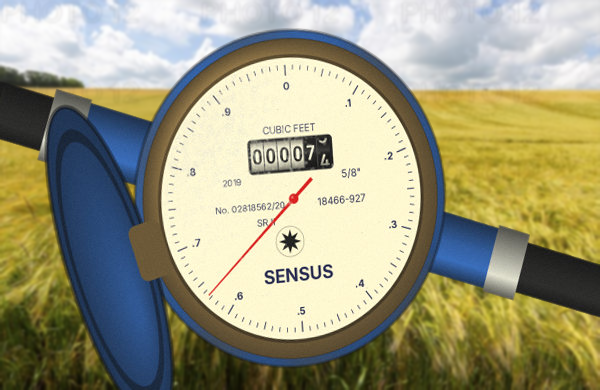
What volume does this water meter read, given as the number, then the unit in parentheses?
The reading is 73.63 (ft³)
